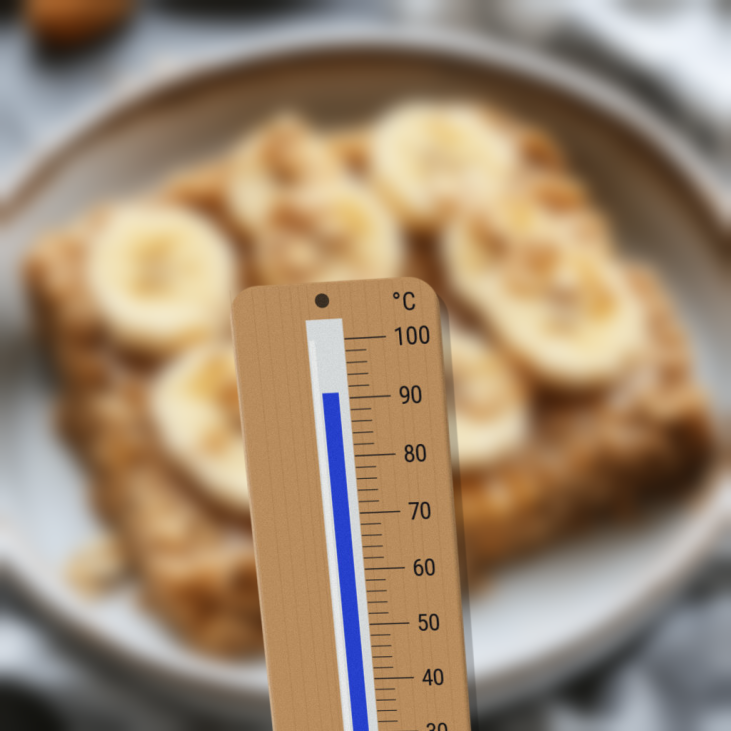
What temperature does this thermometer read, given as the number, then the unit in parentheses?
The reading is 91 (°C)
